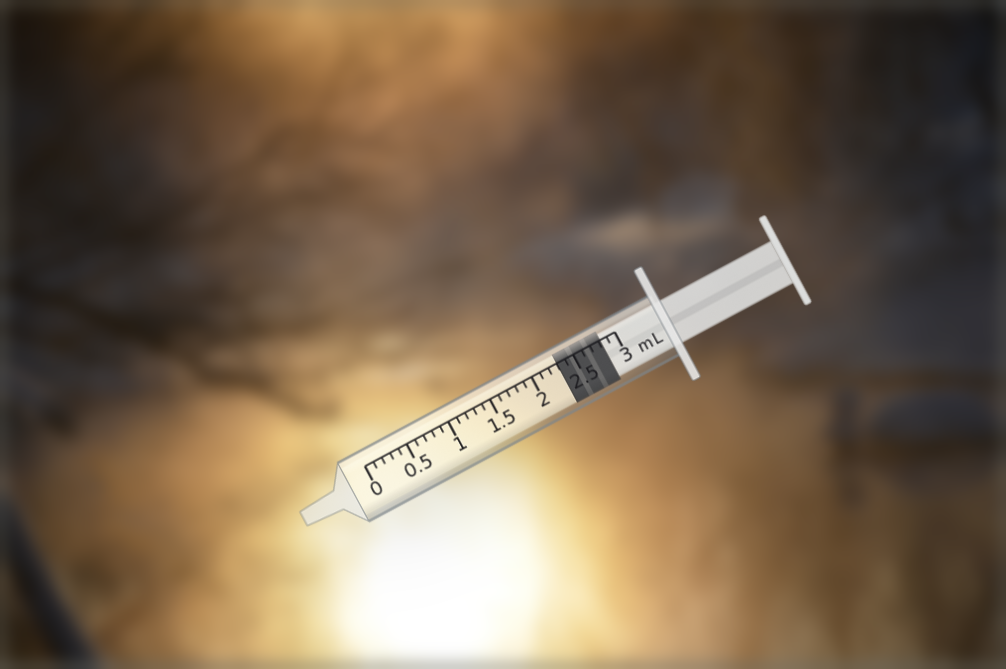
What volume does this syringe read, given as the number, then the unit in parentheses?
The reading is 2.3 (mL)
